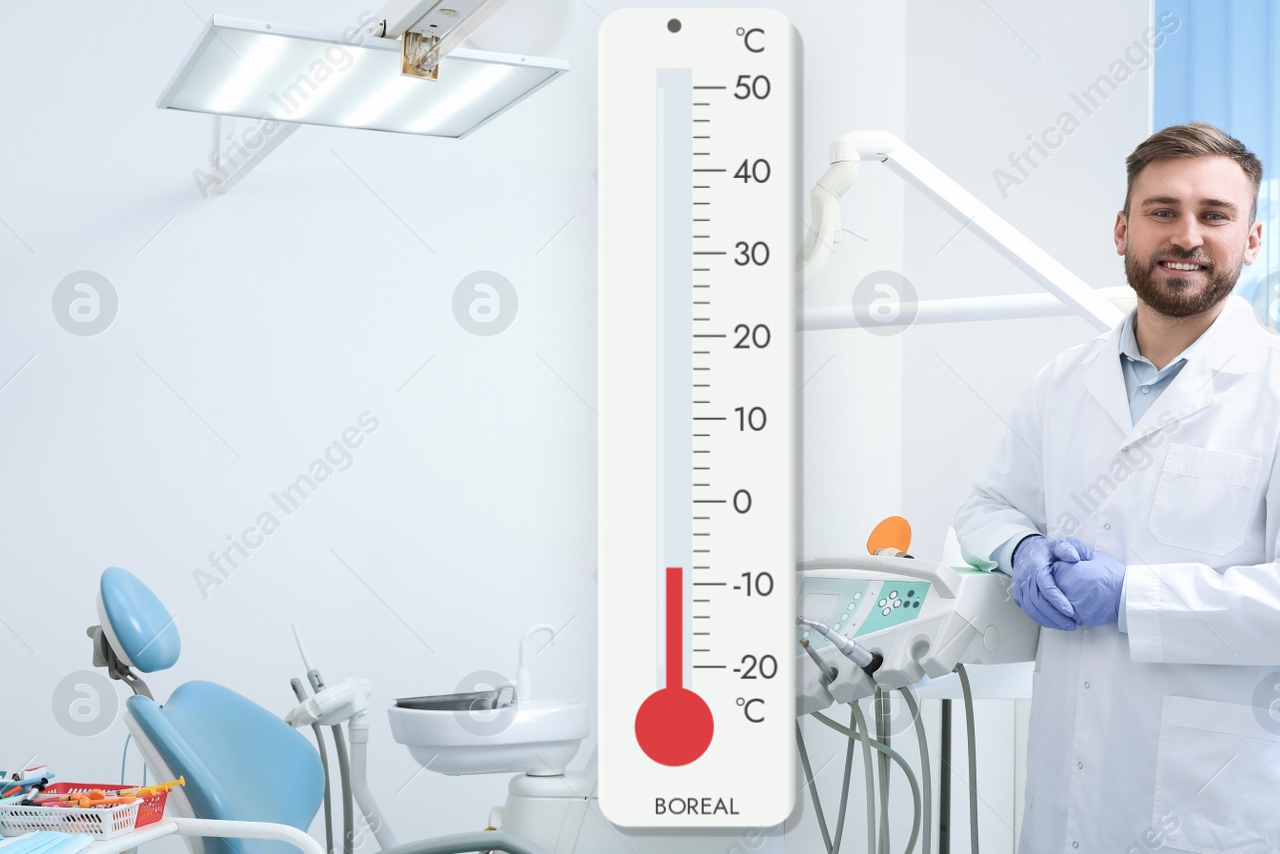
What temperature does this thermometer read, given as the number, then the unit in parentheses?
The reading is -8 (°C)
